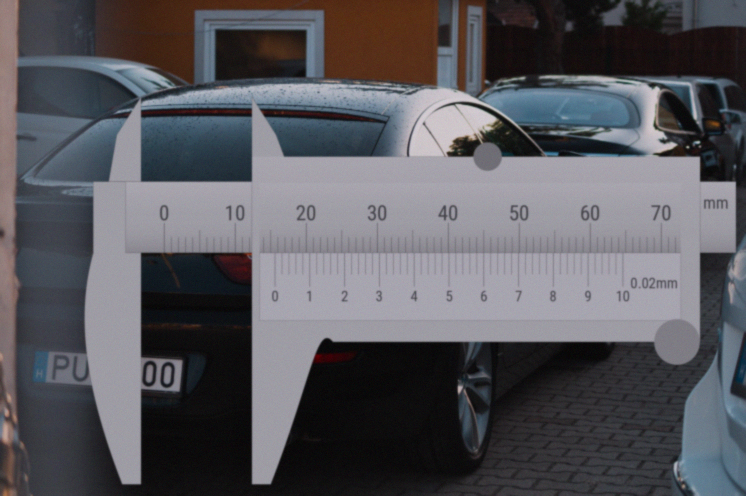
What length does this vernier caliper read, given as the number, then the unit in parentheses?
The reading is 15.6 (mm)
